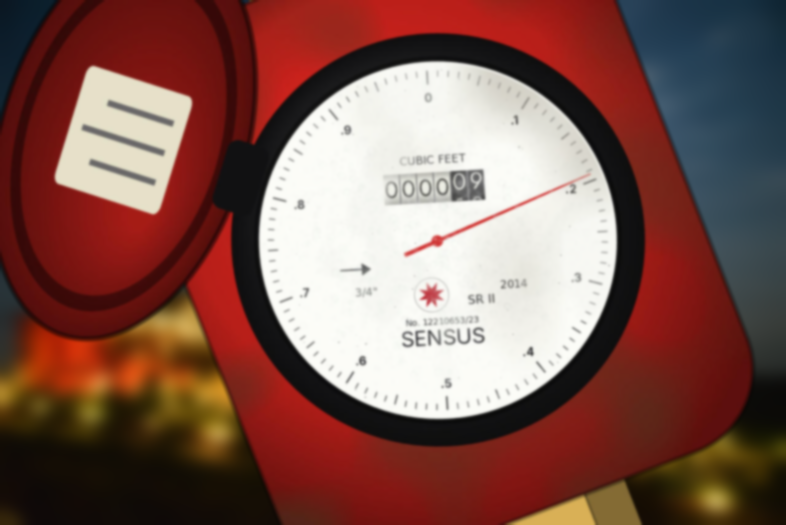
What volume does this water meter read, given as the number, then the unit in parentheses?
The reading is 9.19 (ft³)
